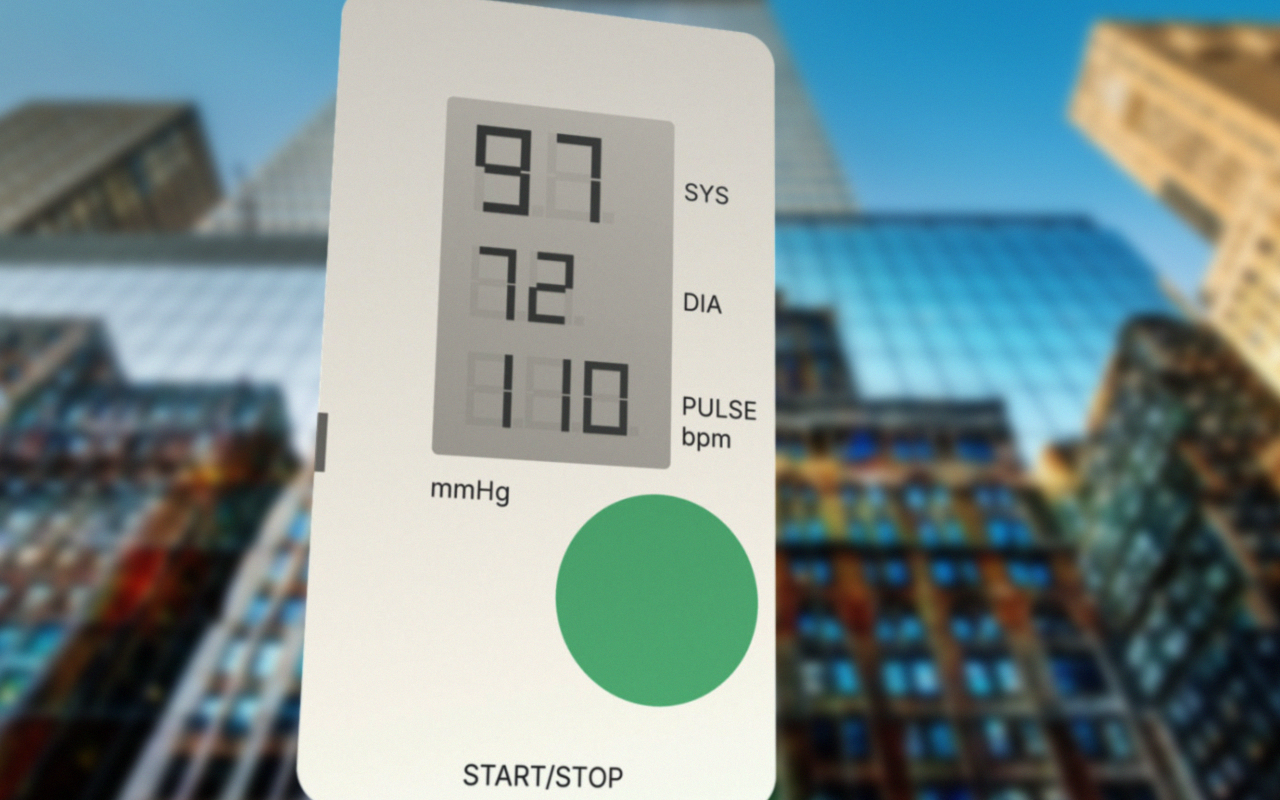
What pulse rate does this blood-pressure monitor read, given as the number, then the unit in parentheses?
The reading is 110 (bpm)
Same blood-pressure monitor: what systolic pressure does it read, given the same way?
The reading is 97 (mmHg)
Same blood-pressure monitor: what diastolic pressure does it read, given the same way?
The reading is 72 (mmHg)
